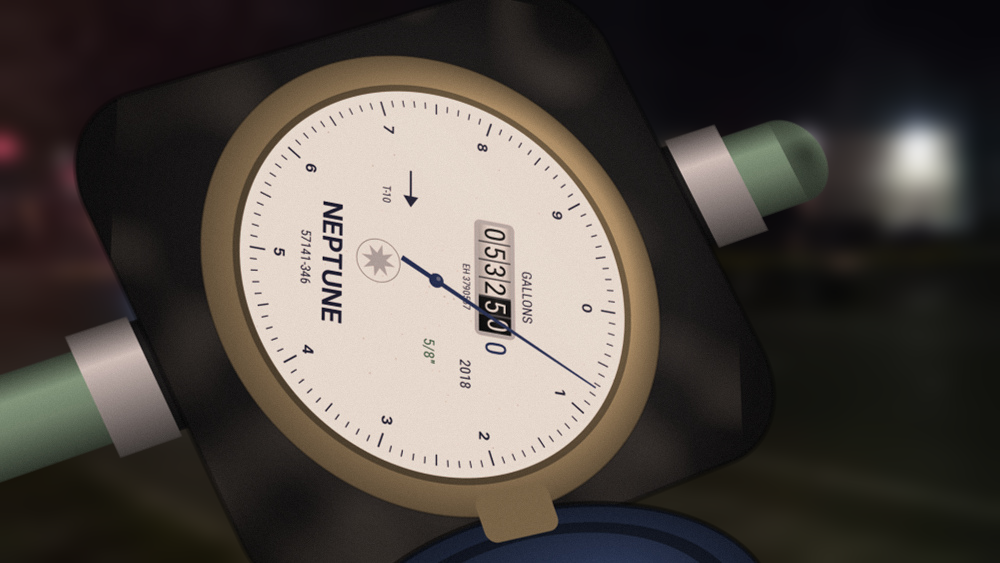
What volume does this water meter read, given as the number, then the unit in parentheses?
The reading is 532500.7 (gal)
